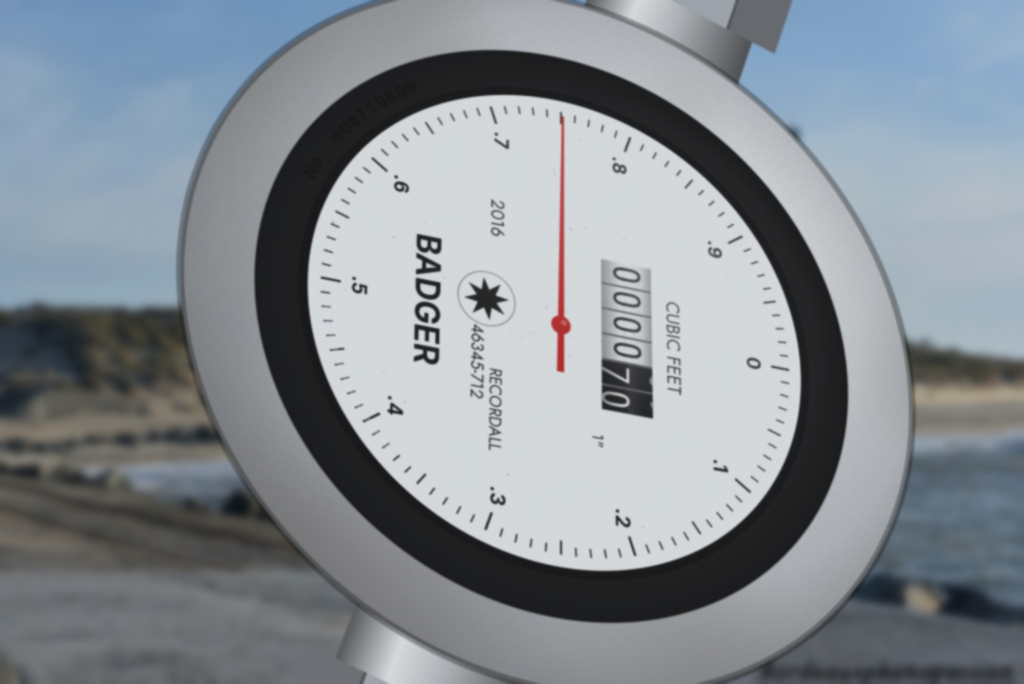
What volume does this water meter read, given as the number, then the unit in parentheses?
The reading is 69.75 (ft³)
